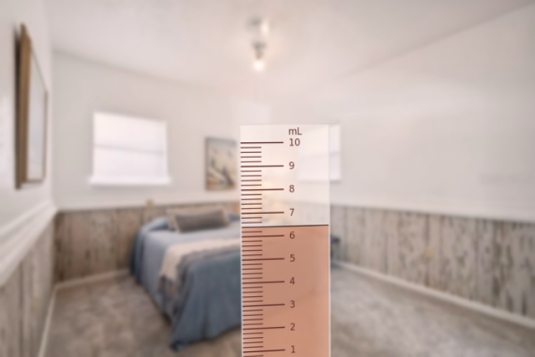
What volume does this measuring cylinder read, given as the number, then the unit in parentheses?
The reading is 6.4 (mL)
